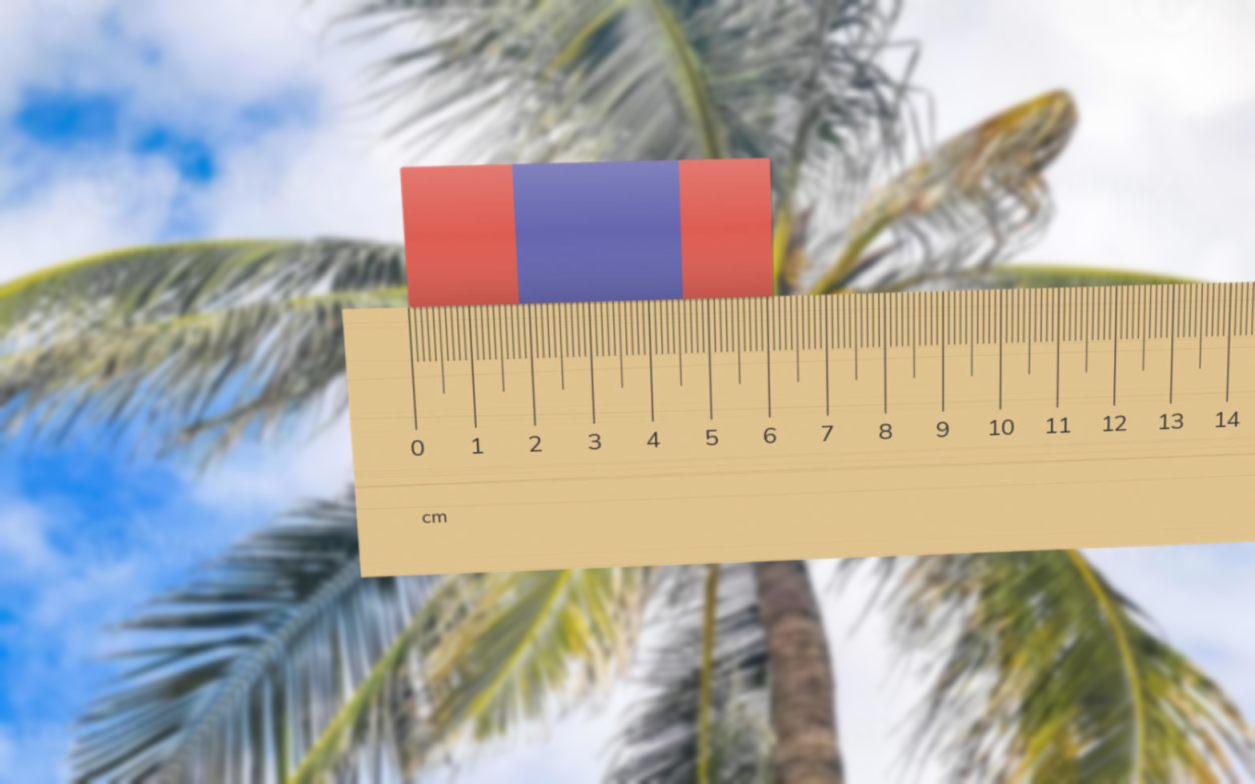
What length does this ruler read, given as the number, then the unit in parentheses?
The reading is 6.1 (cm)
